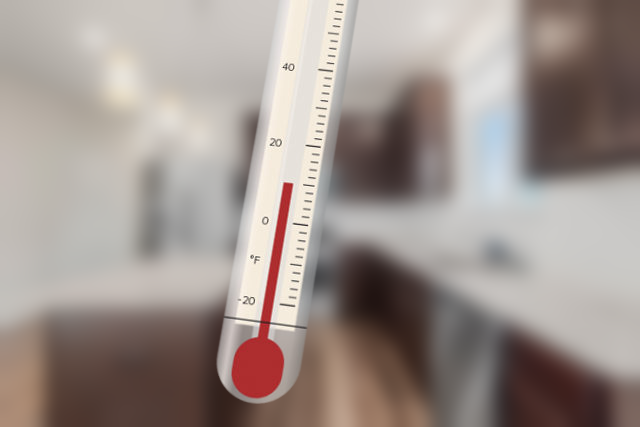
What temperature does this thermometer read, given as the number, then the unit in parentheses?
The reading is 10 (°F)
